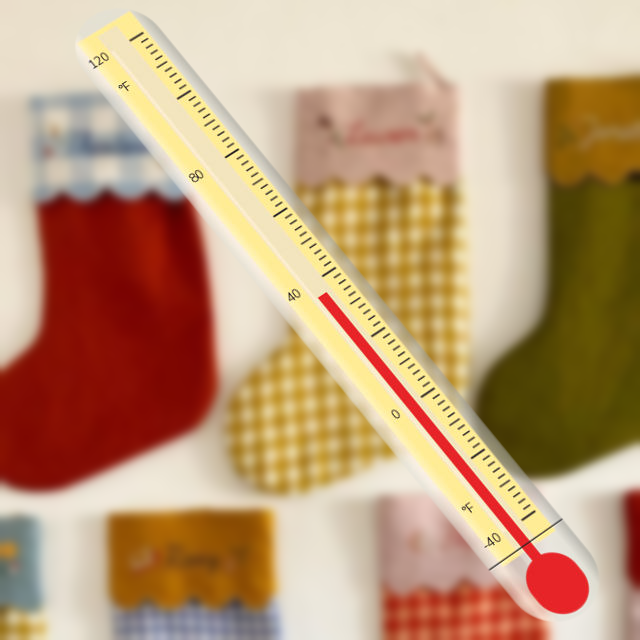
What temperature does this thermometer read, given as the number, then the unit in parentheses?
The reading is 36 (°F)
